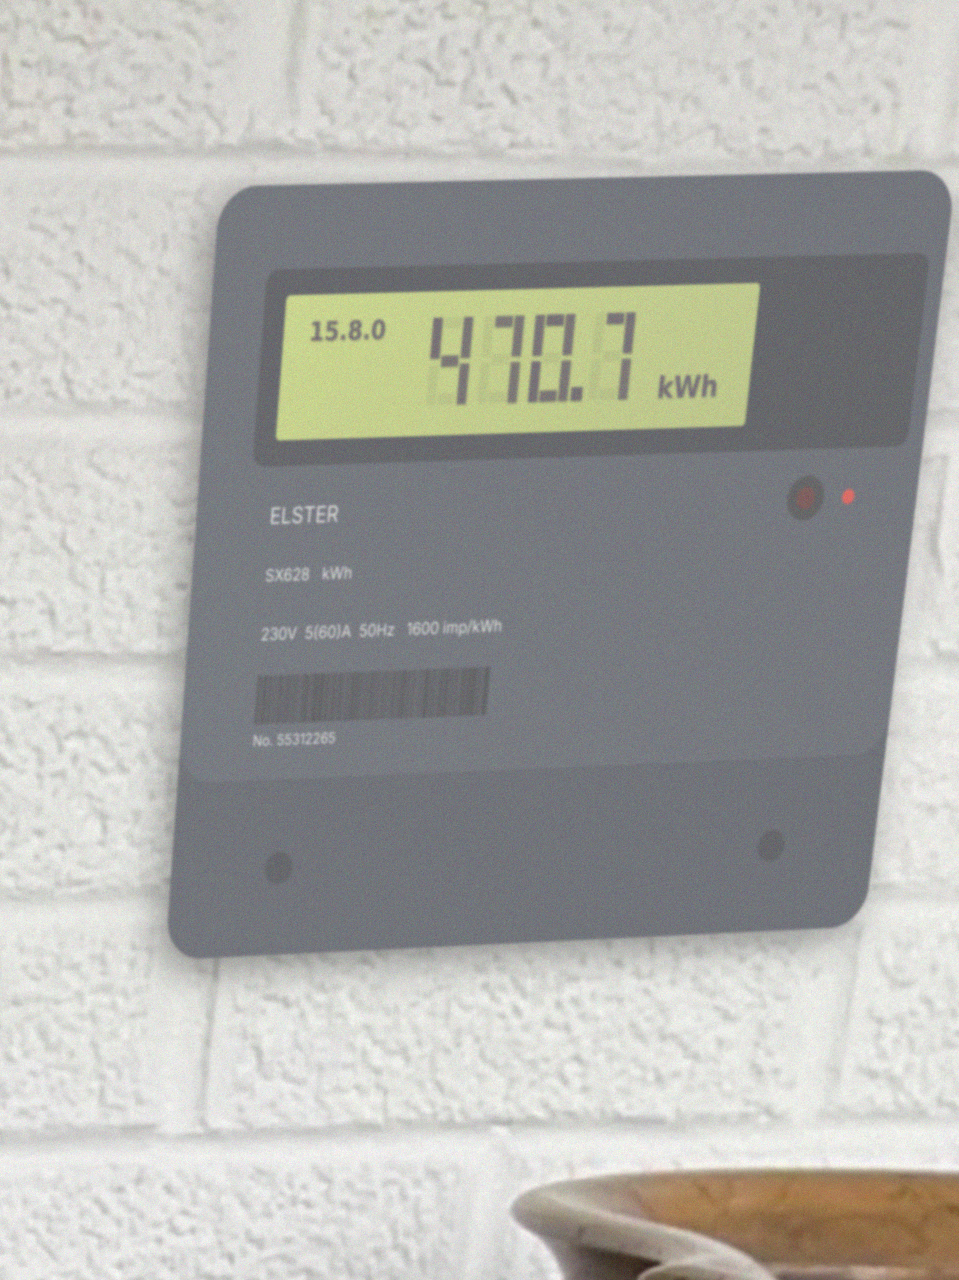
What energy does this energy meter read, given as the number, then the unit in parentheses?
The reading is 470.7 (kWh)
